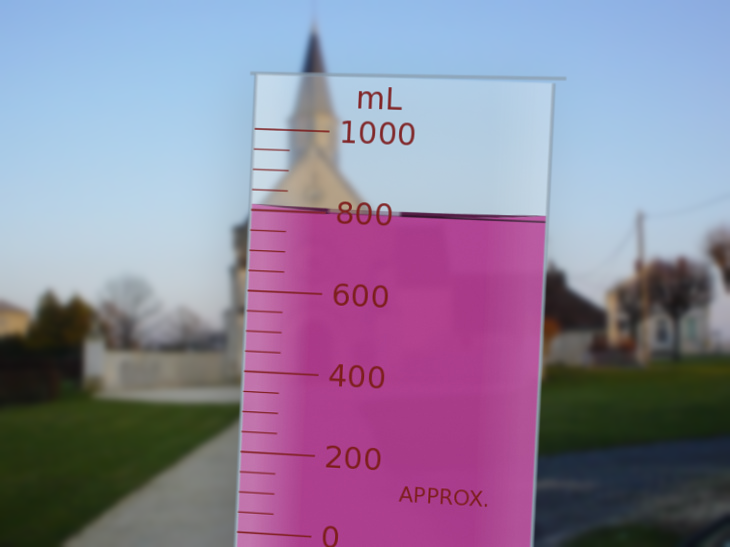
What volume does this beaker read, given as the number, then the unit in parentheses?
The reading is 800 (mL)
